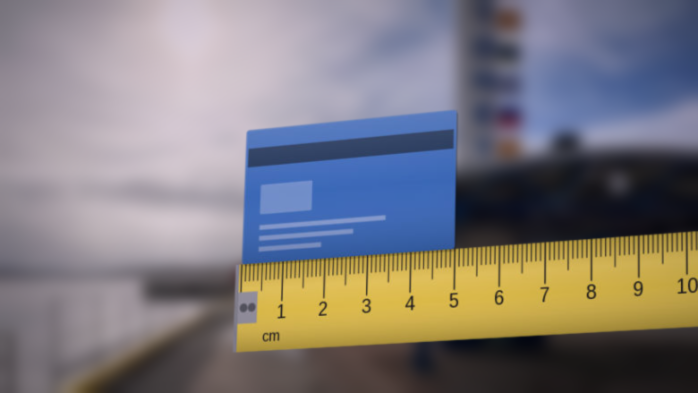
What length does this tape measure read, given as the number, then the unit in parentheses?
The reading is 5 (cm)
